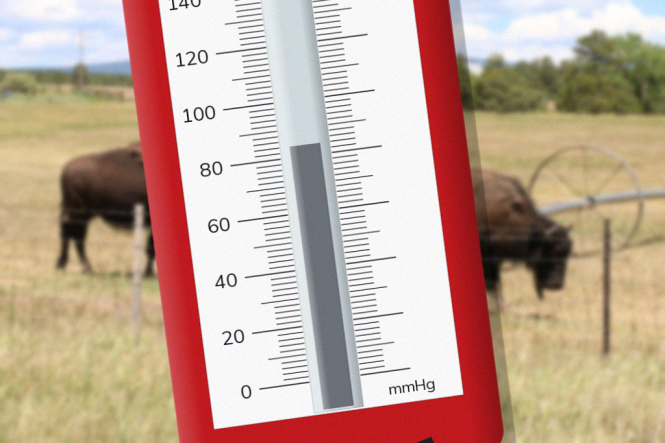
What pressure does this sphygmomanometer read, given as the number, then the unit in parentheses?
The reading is 84 (mmHg)
